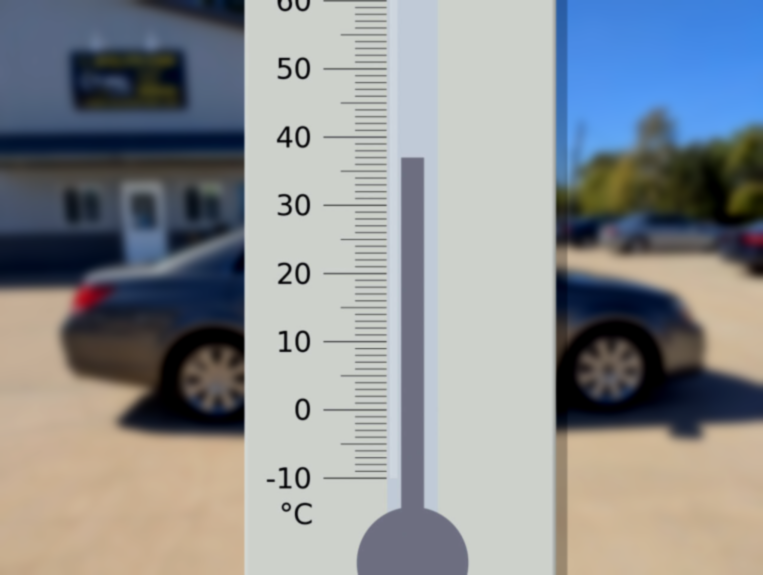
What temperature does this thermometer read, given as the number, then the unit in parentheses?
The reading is 37 (°C)
